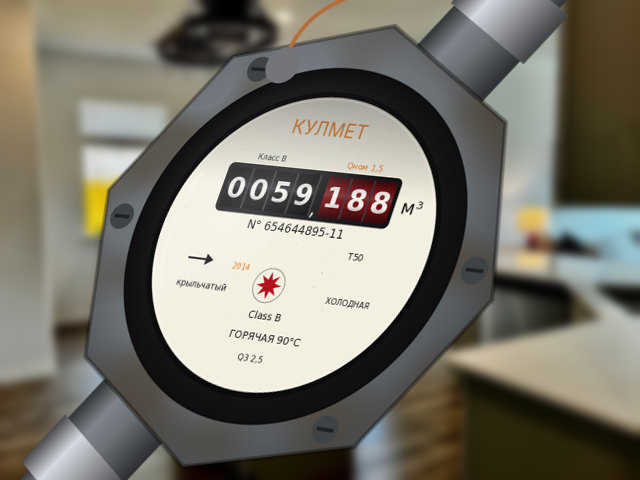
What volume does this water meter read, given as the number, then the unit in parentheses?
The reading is 59.188 (m³)
